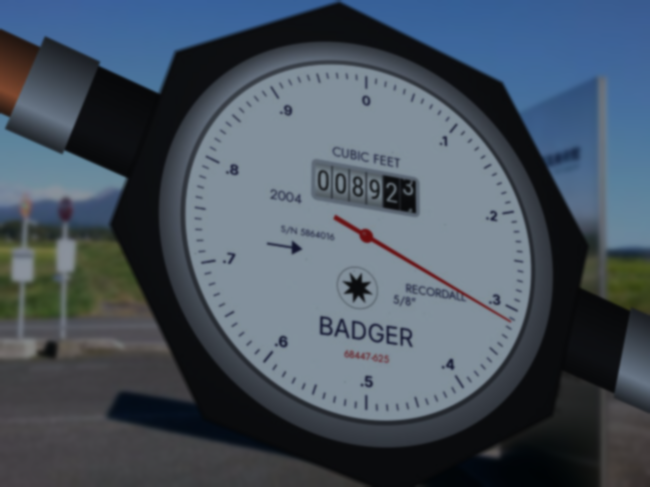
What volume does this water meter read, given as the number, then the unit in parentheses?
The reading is 8923.31 (ft³)
